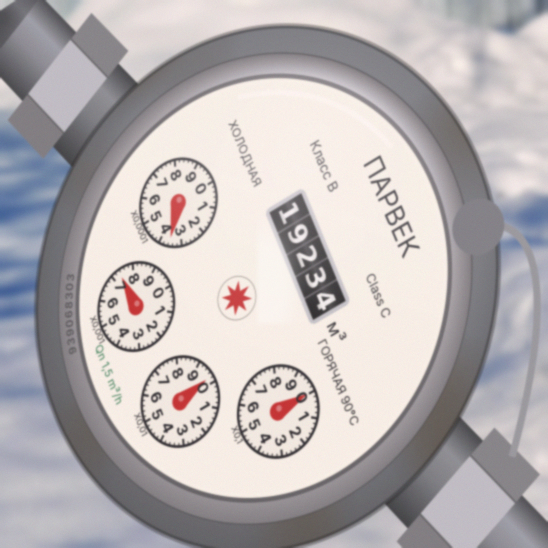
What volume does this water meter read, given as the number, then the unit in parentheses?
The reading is 19233.9973 (m³)
